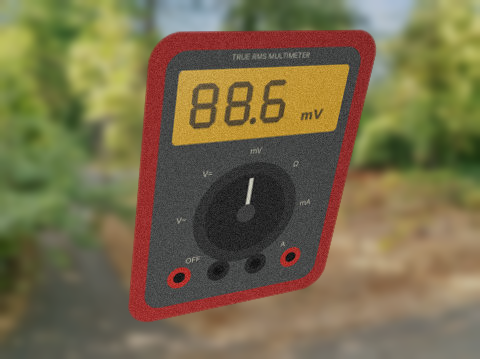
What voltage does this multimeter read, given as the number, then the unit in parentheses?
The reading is 88.6 (mV)
